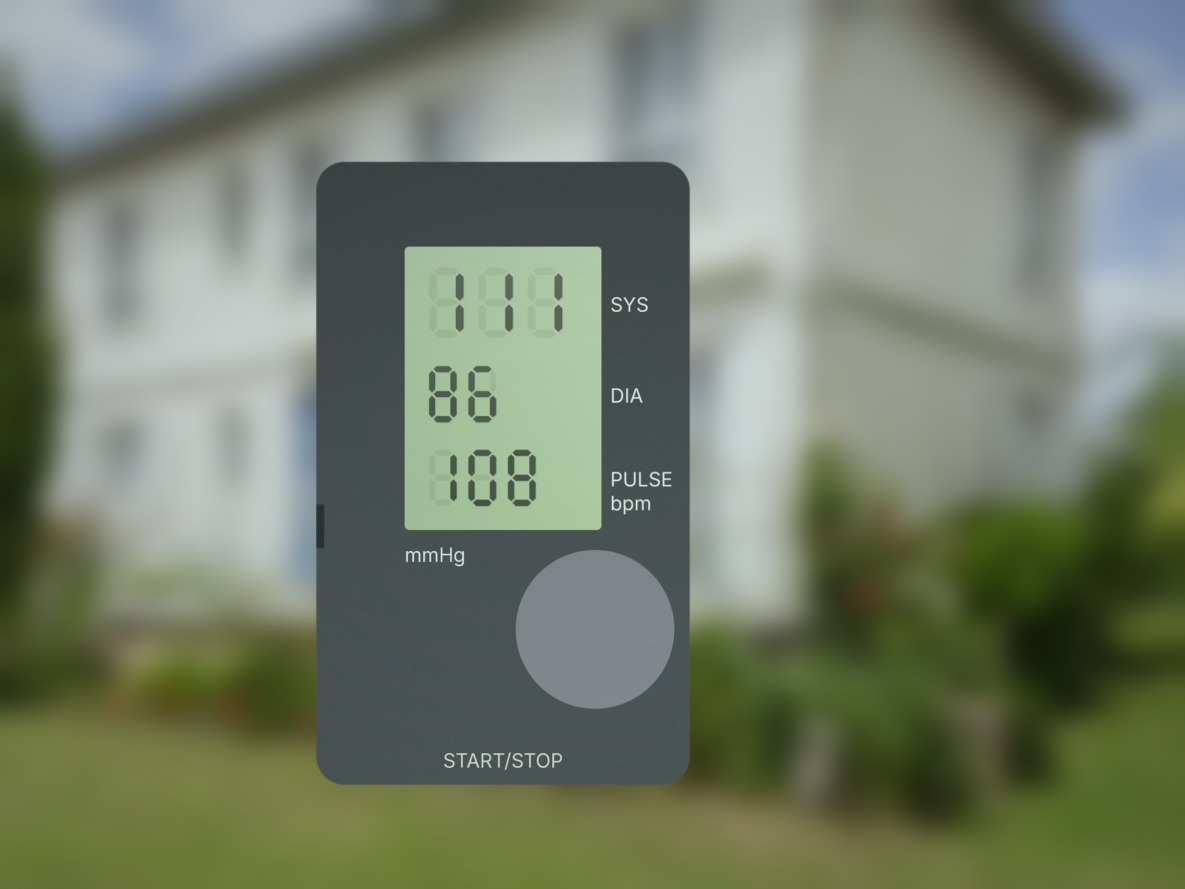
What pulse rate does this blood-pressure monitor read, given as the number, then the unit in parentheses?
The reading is 108 (bpm)
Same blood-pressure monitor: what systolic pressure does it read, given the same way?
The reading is 111 (mmHg)
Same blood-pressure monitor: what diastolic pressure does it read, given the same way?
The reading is 86 (mmHg)
